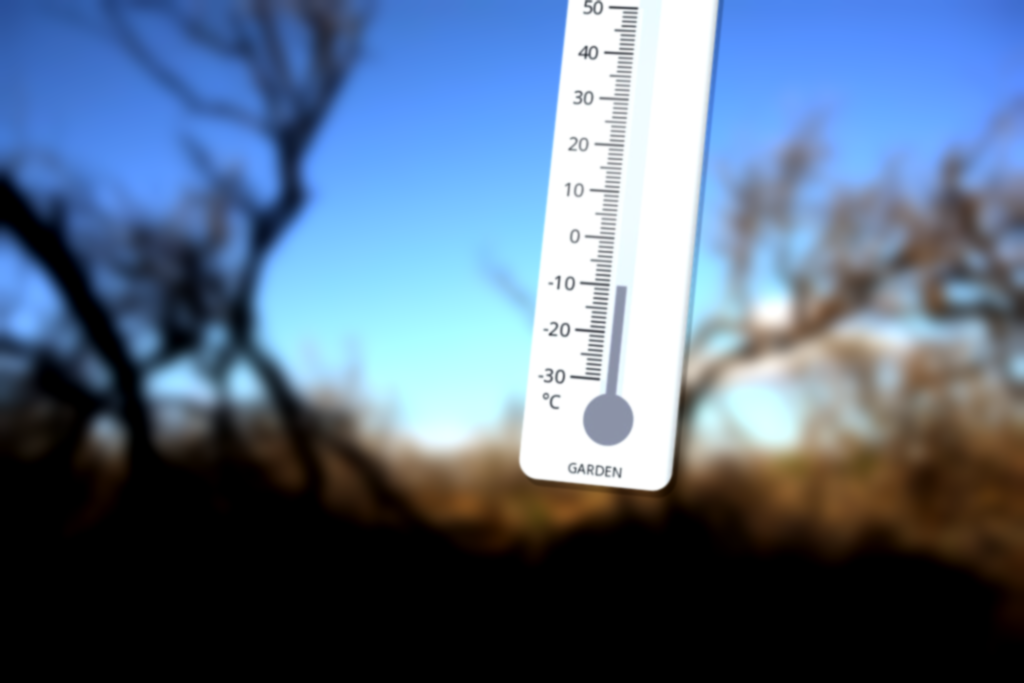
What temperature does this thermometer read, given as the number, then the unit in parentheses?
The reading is -10 (°C)
